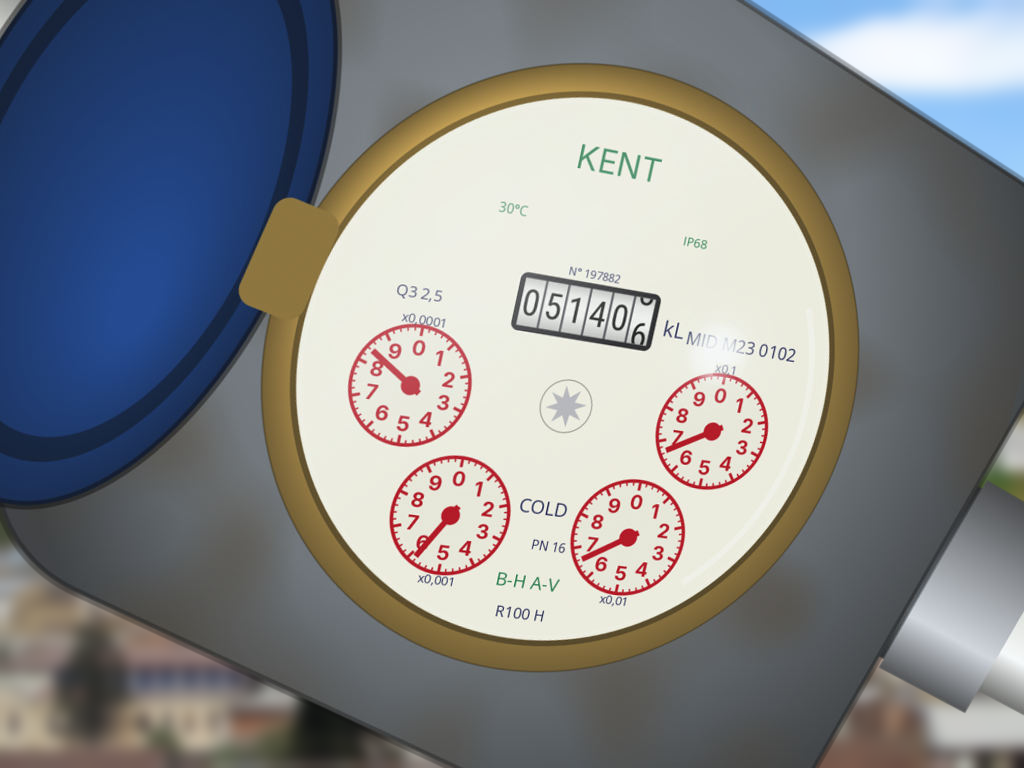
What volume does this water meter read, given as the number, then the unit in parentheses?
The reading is 51405.6658 (kL)
